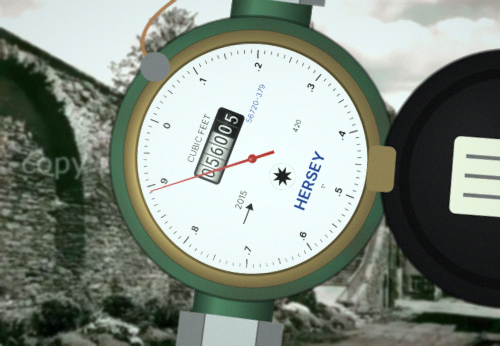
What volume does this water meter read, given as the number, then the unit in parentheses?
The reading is 56004.89 (ft³)
